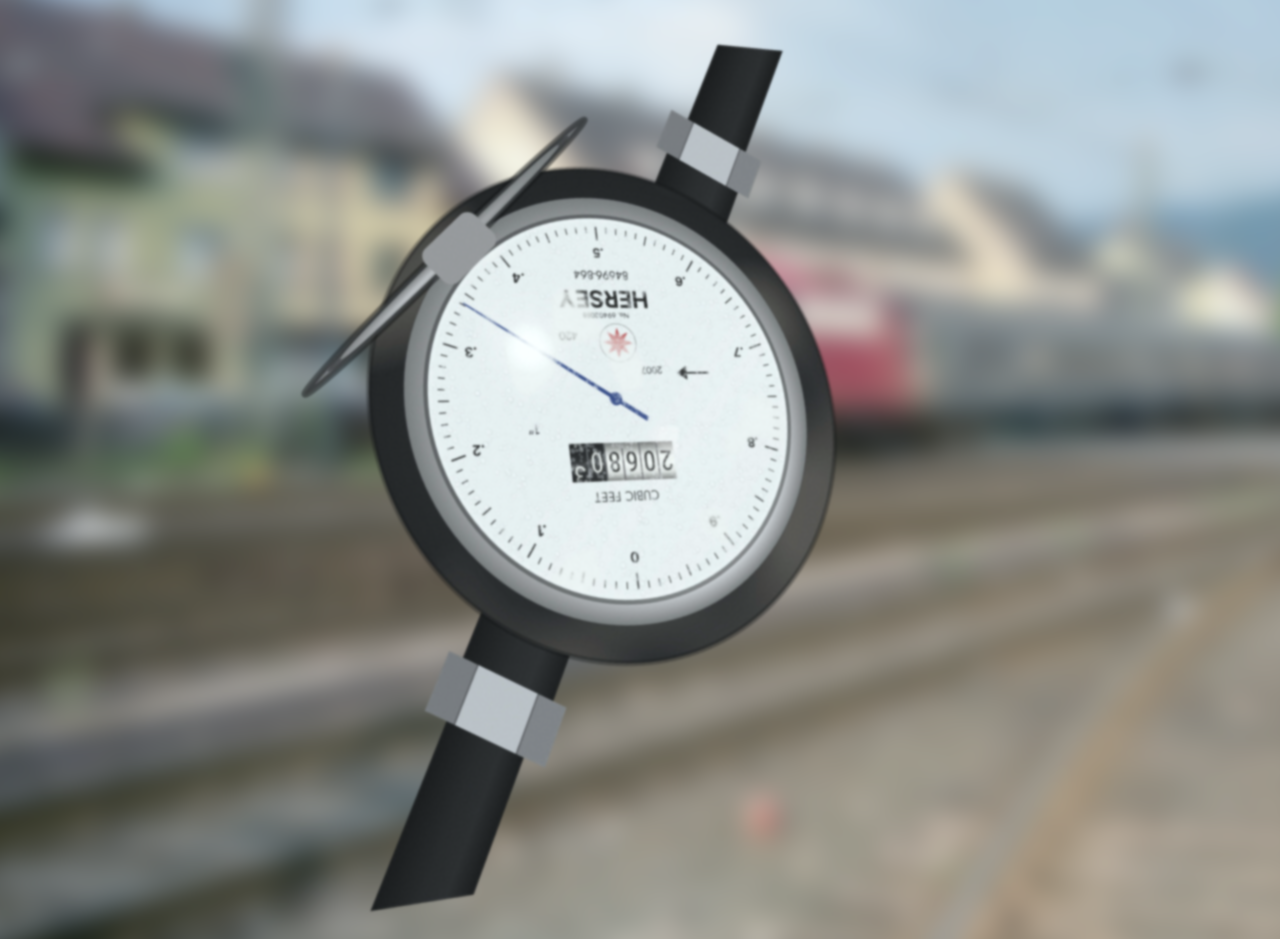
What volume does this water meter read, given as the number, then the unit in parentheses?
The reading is 206803.34 (ft³)
